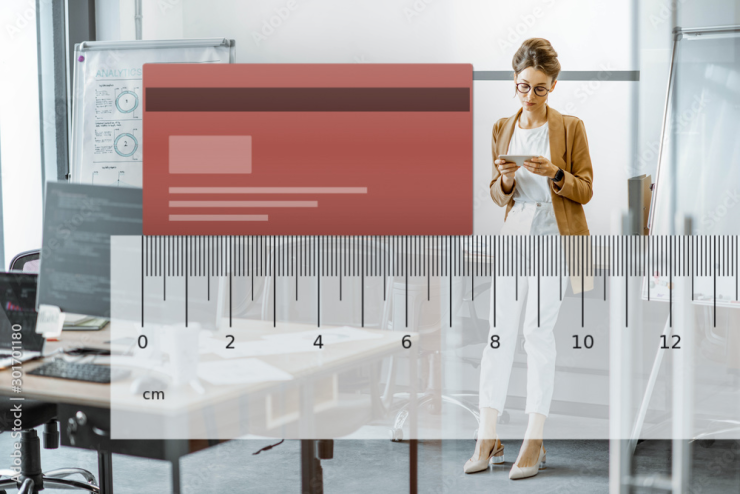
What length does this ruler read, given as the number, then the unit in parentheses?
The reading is 7.5 (cm)
